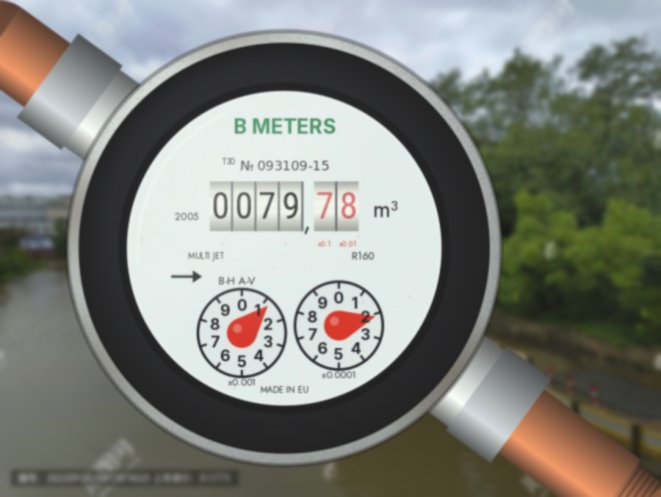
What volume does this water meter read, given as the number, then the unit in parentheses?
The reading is 79.7812 (m³)
